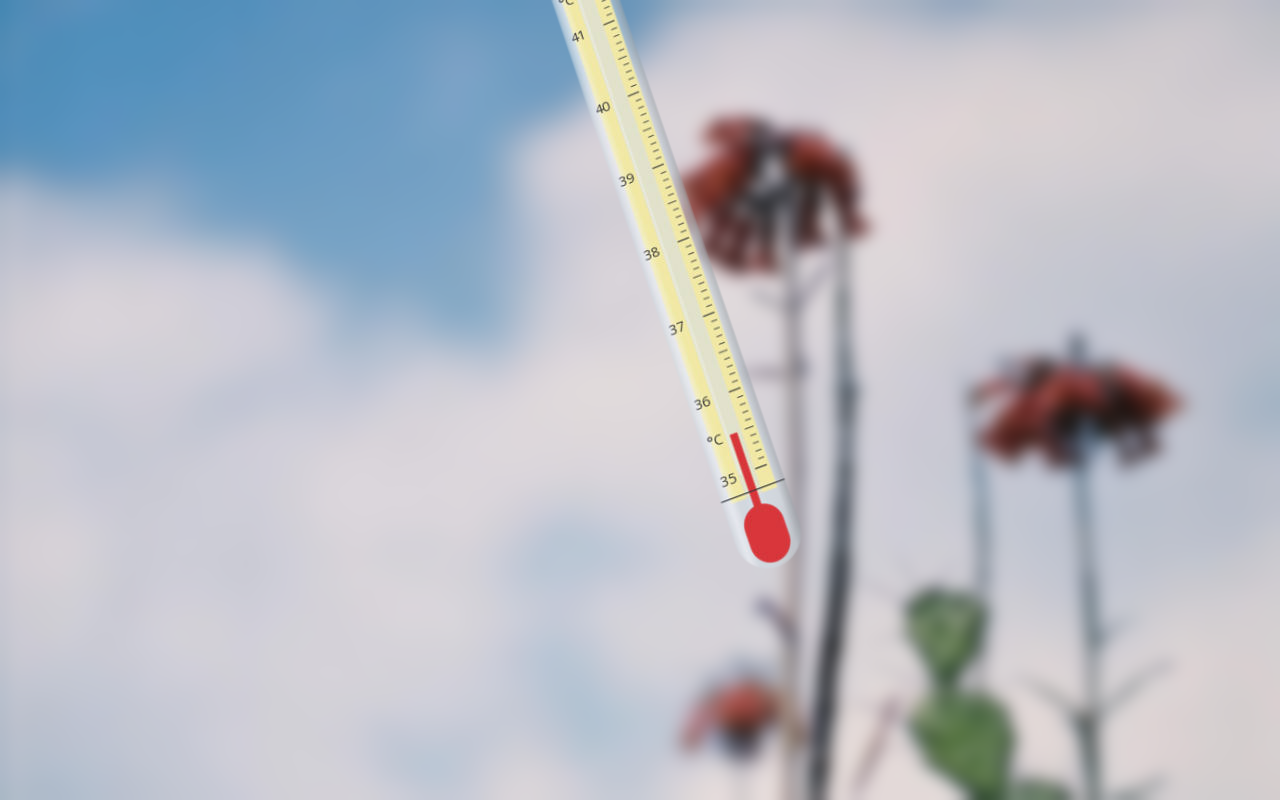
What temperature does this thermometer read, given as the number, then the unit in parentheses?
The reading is 35.5 (°C)
